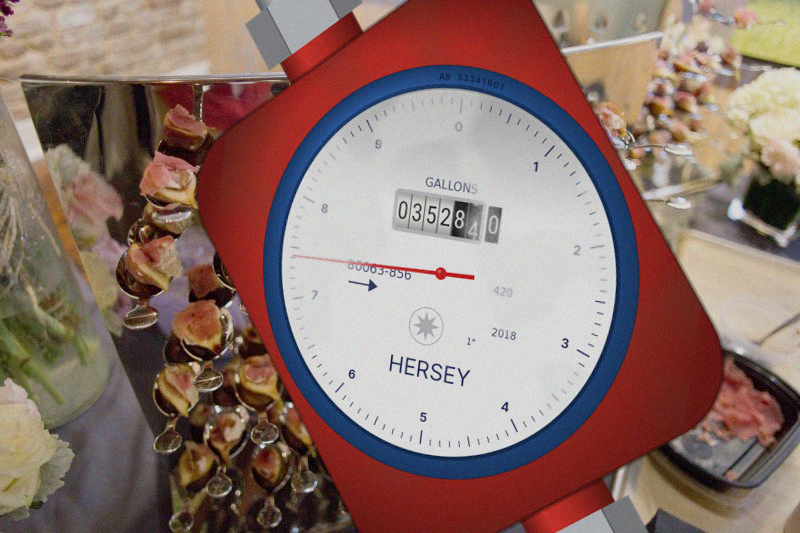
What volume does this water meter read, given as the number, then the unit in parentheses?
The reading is 352837.4 (gal)
